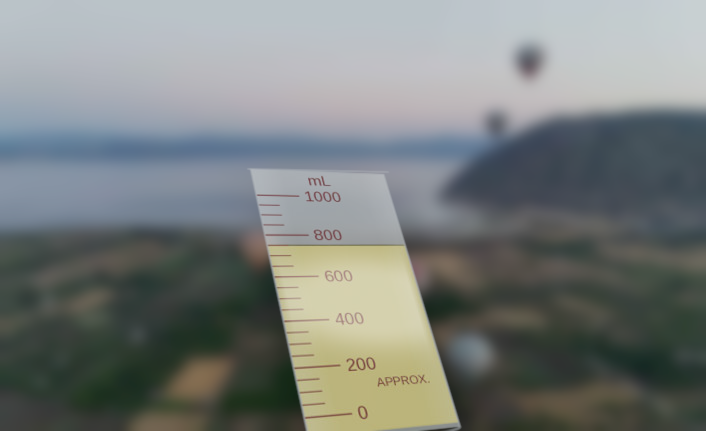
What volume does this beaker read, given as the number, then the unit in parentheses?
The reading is 750 (mL)
